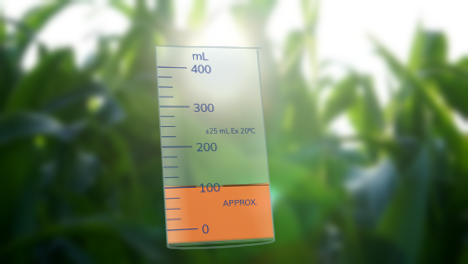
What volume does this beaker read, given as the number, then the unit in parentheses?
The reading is 100 (mL)
